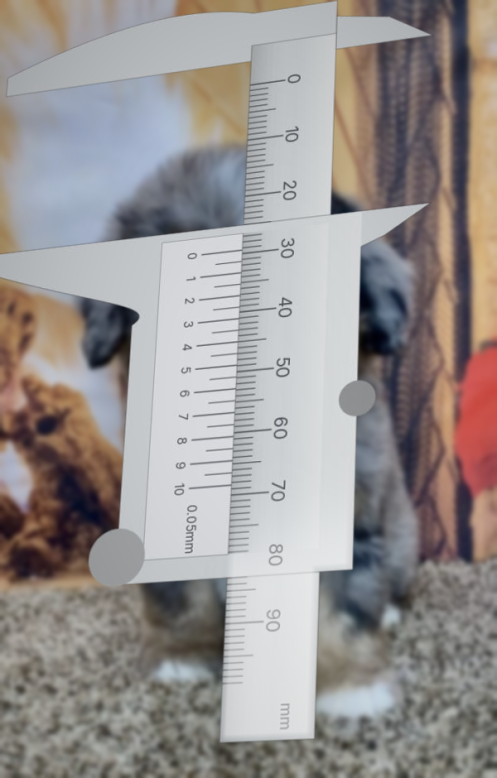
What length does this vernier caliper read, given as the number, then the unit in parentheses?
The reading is 29.4 (mm)
